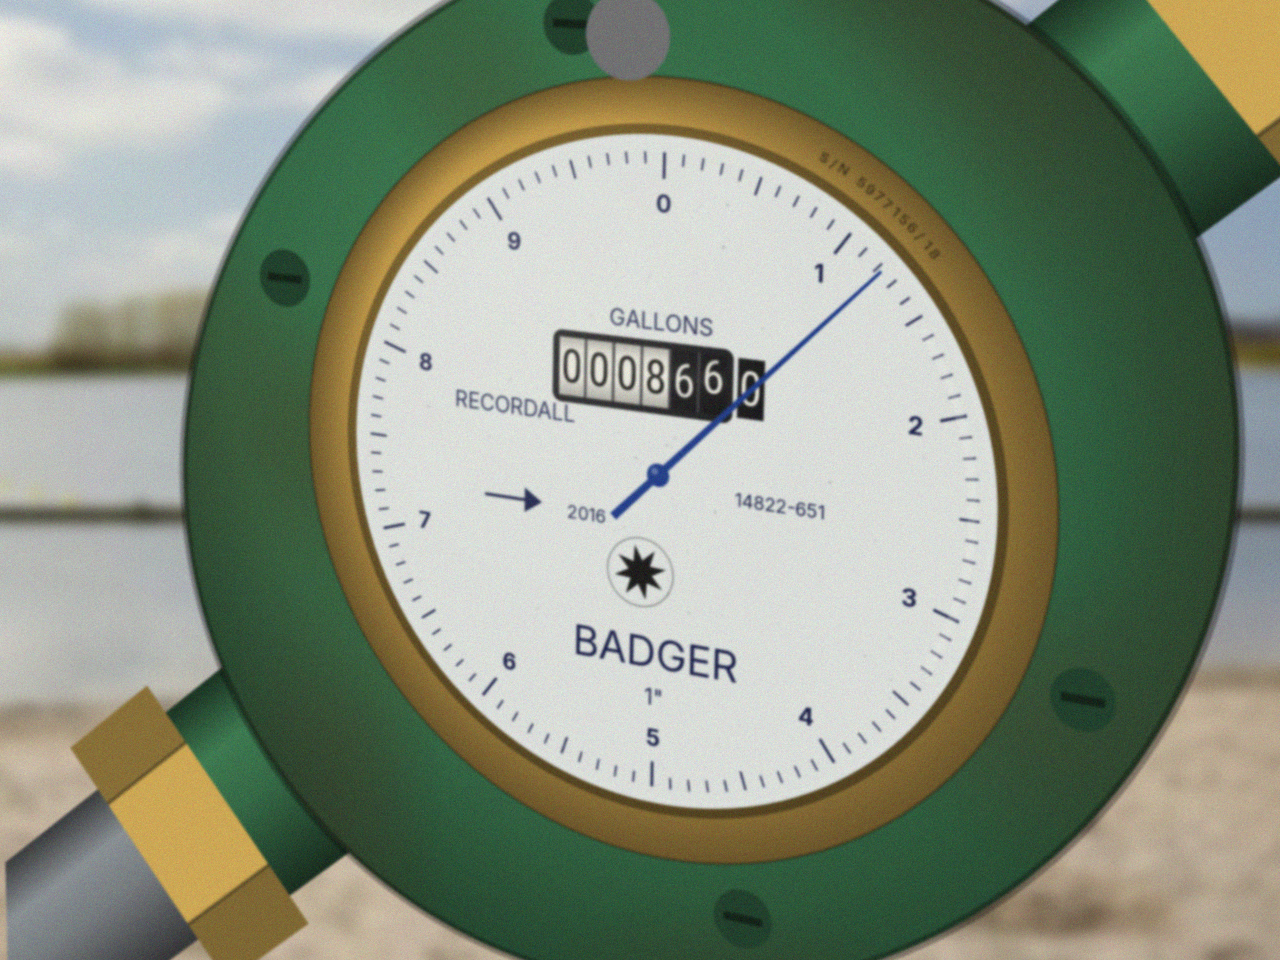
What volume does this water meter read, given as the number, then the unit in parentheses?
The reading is 8661.2 (gal)
